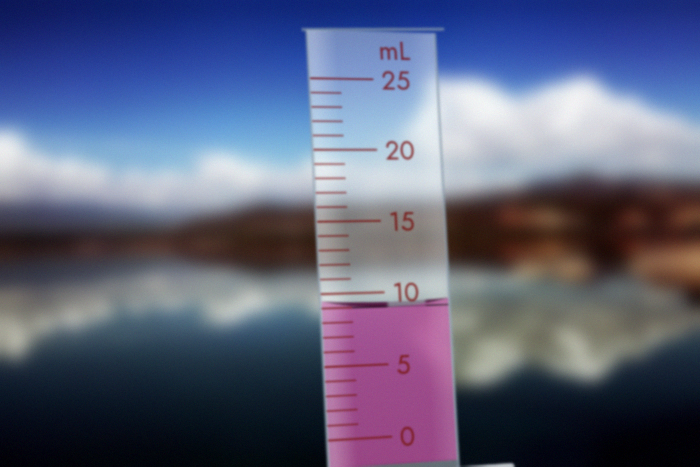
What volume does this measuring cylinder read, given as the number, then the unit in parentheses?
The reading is 9 (mL)
